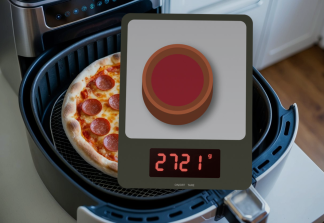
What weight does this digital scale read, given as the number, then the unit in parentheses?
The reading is 2721 (g)
